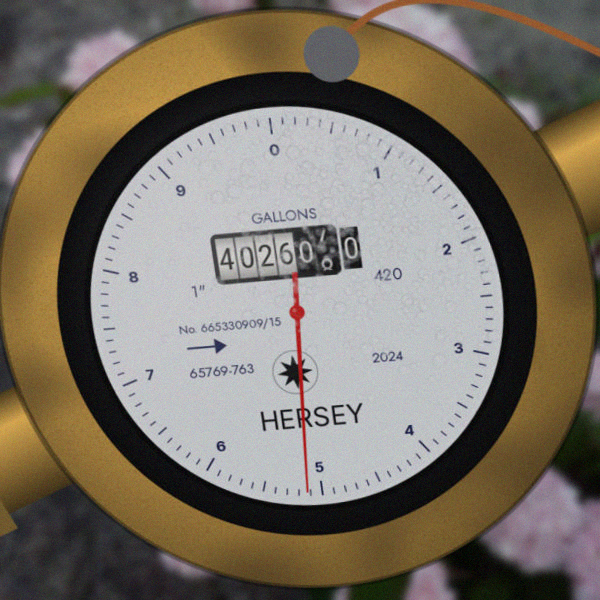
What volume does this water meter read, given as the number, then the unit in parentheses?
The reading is 4026075.1 (gal)
